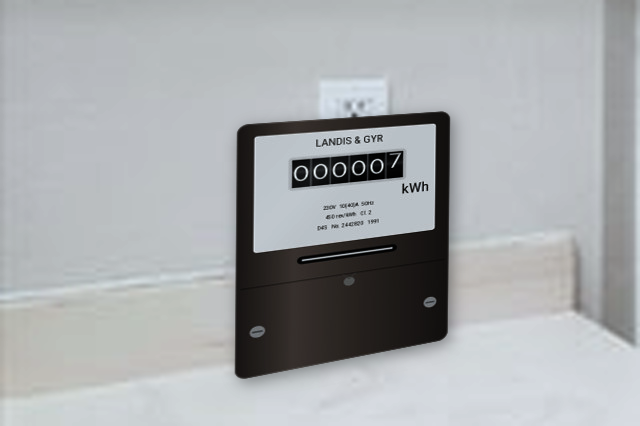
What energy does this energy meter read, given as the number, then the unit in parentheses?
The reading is 7 (kWh)
